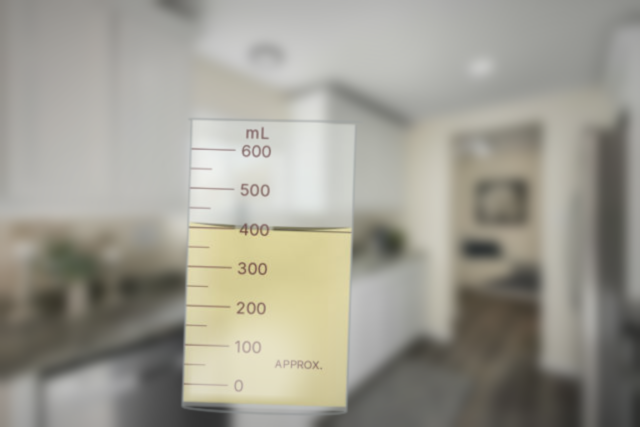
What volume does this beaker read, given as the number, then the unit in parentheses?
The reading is 400 (mL)
